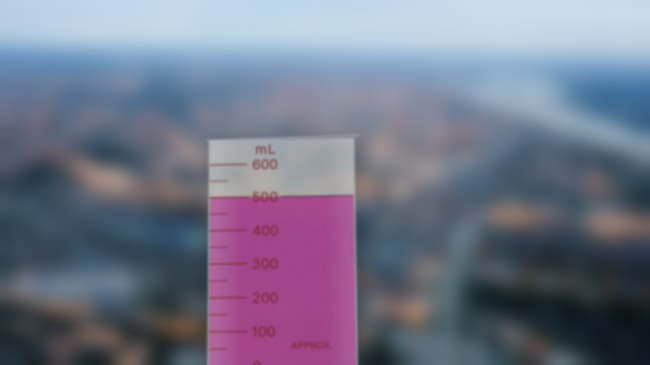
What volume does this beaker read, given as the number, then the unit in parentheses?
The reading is 500 (mL)
